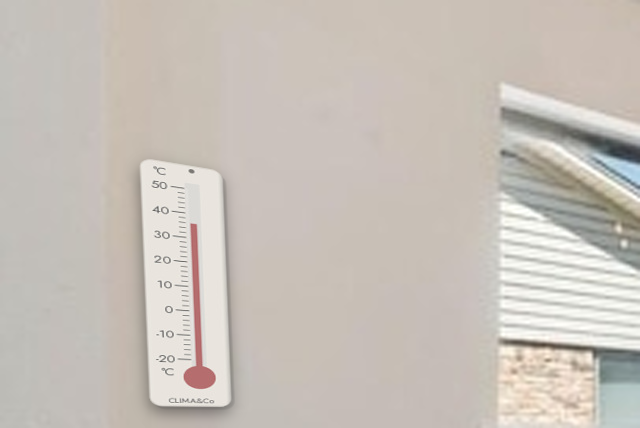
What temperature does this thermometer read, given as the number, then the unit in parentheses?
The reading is 36 (°C)
